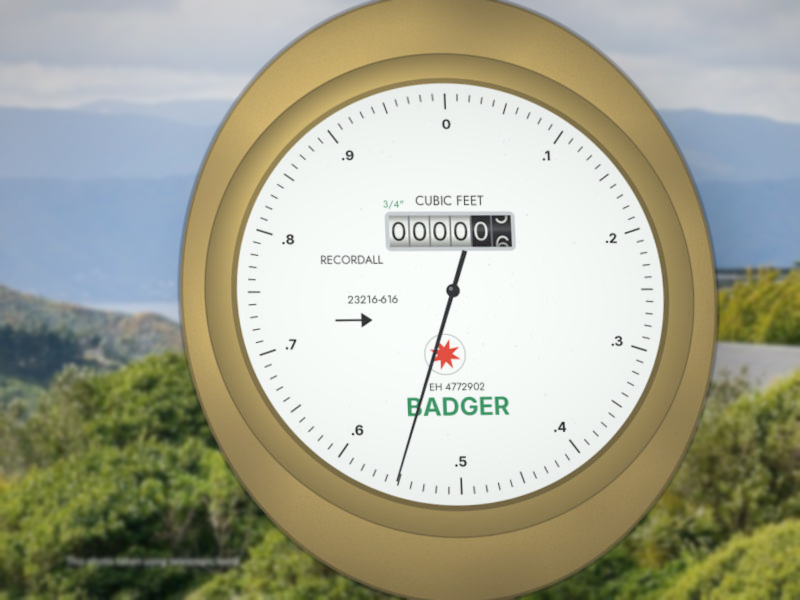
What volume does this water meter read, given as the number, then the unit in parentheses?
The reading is 5.55 (ft³)
